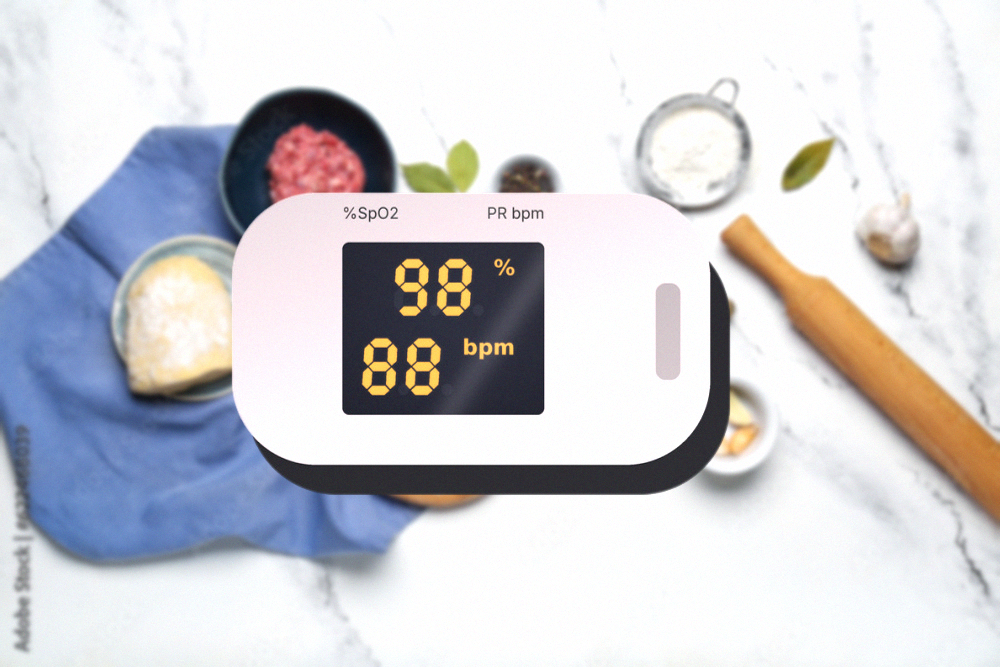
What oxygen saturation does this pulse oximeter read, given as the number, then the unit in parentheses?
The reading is 98 (%)
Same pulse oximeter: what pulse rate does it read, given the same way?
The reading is 88 (bpm)
